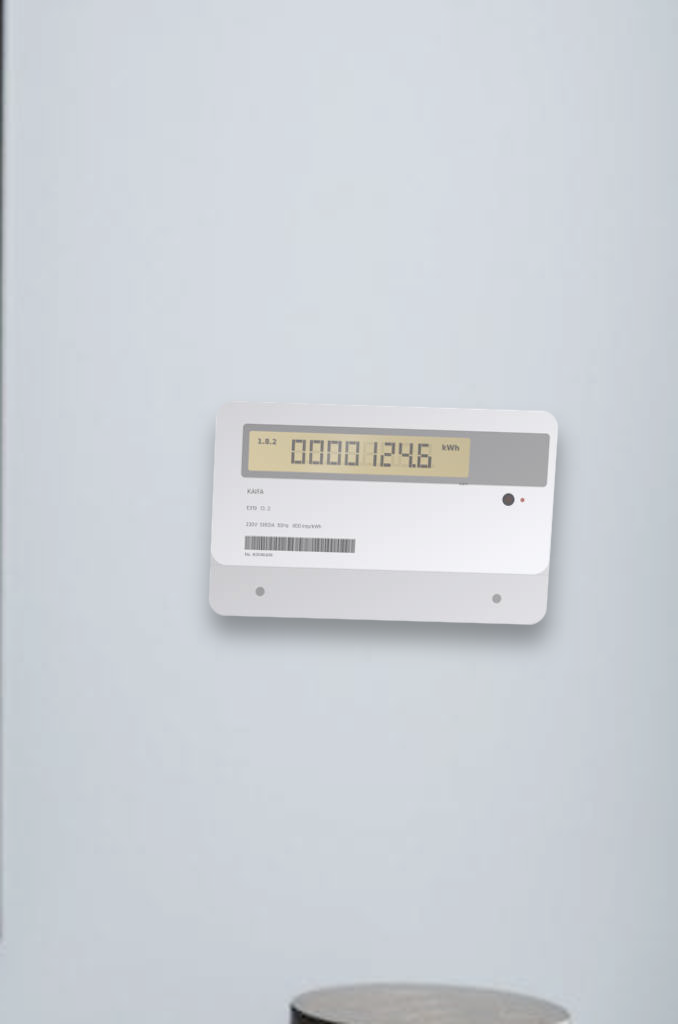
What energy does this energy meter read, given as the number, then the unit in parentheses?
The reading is 124.6 (kWh)
